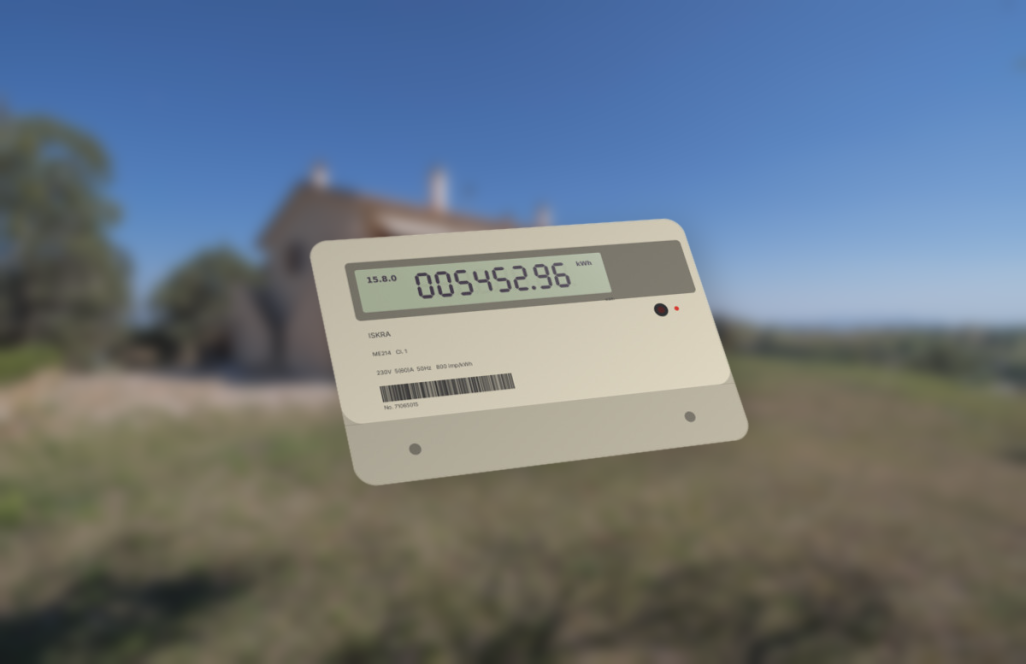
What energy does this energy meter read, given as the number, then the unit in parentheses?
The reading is 5452.96 (kWh)
